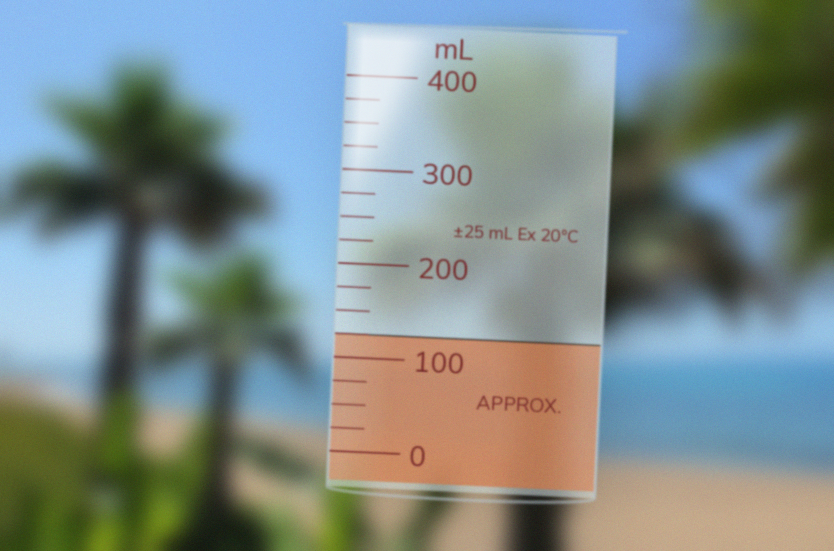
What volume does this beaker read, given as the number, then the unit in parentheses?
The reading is 125 (mL)
